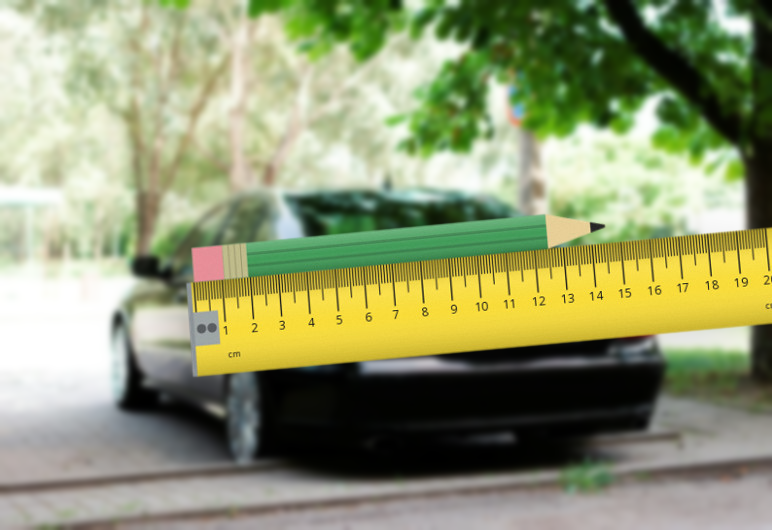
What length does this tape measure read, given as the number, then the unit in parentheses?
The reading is 14.5 (cm)
